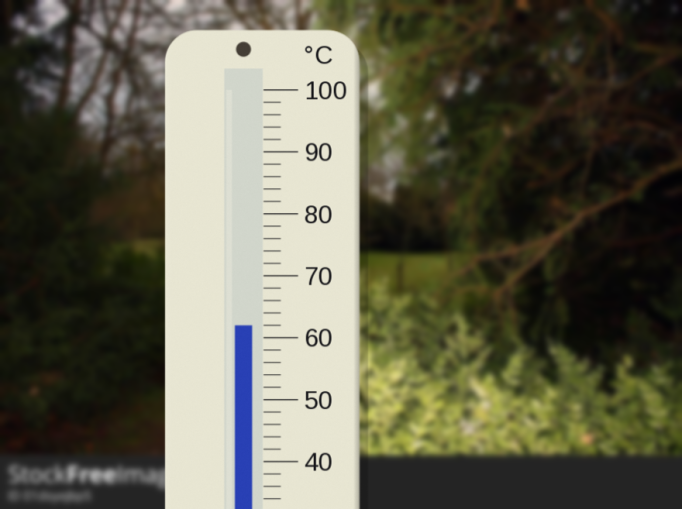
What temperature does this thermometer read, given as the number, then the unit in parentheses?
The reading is 62 (°C)
